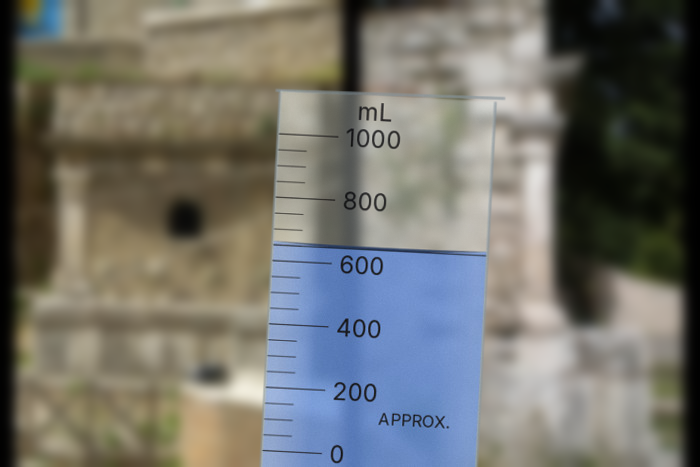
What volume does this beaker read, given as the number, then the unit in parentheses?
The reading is 650 (mL)
